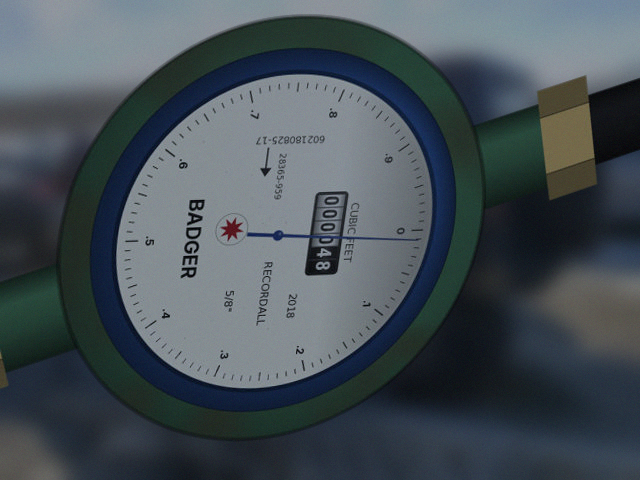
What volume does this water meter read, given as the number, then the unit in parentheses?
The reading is 48.01 (ft³)
